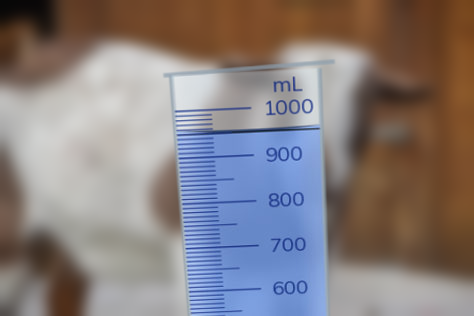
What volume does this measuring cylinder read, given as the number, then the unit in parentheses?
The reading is 950 (mL)
